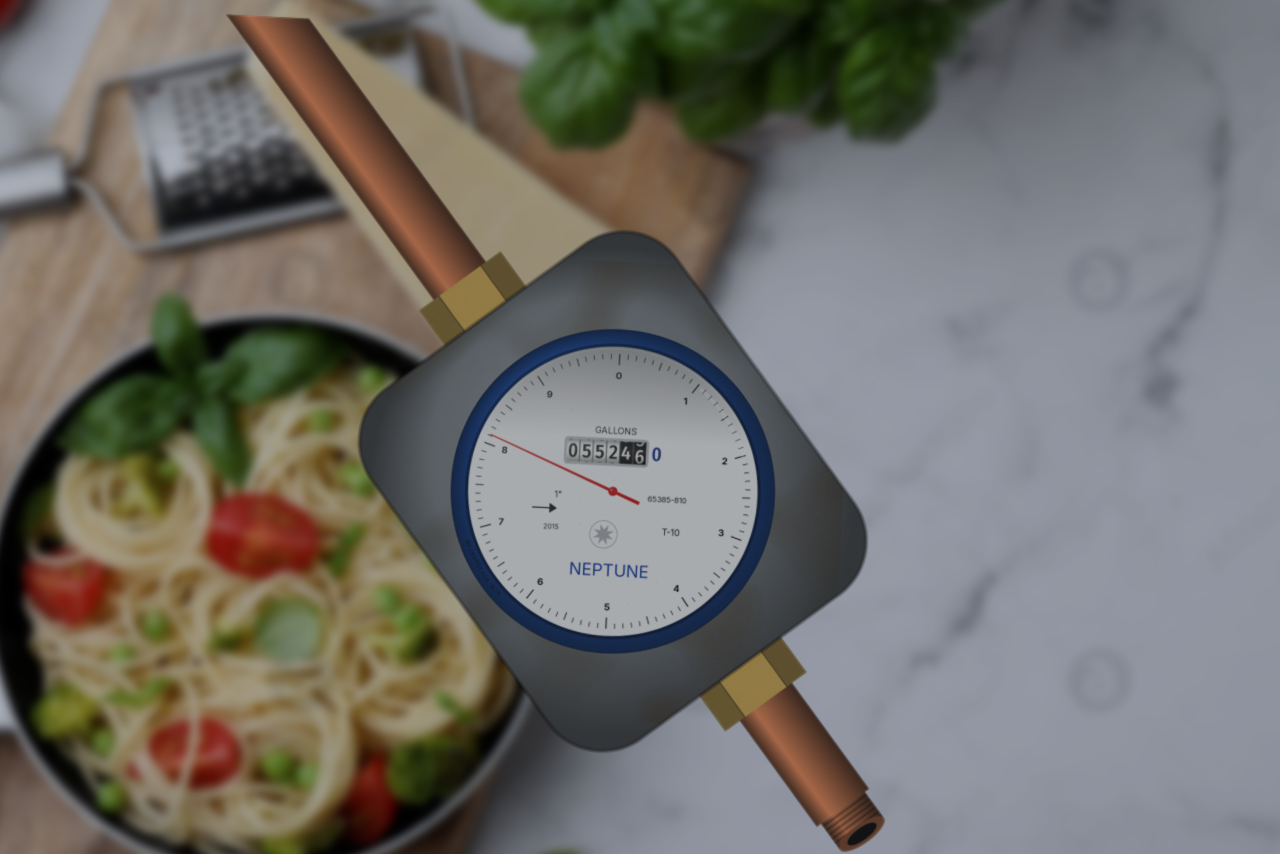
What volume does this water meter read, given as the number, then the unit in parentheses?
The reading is 552458.1 (gal)
